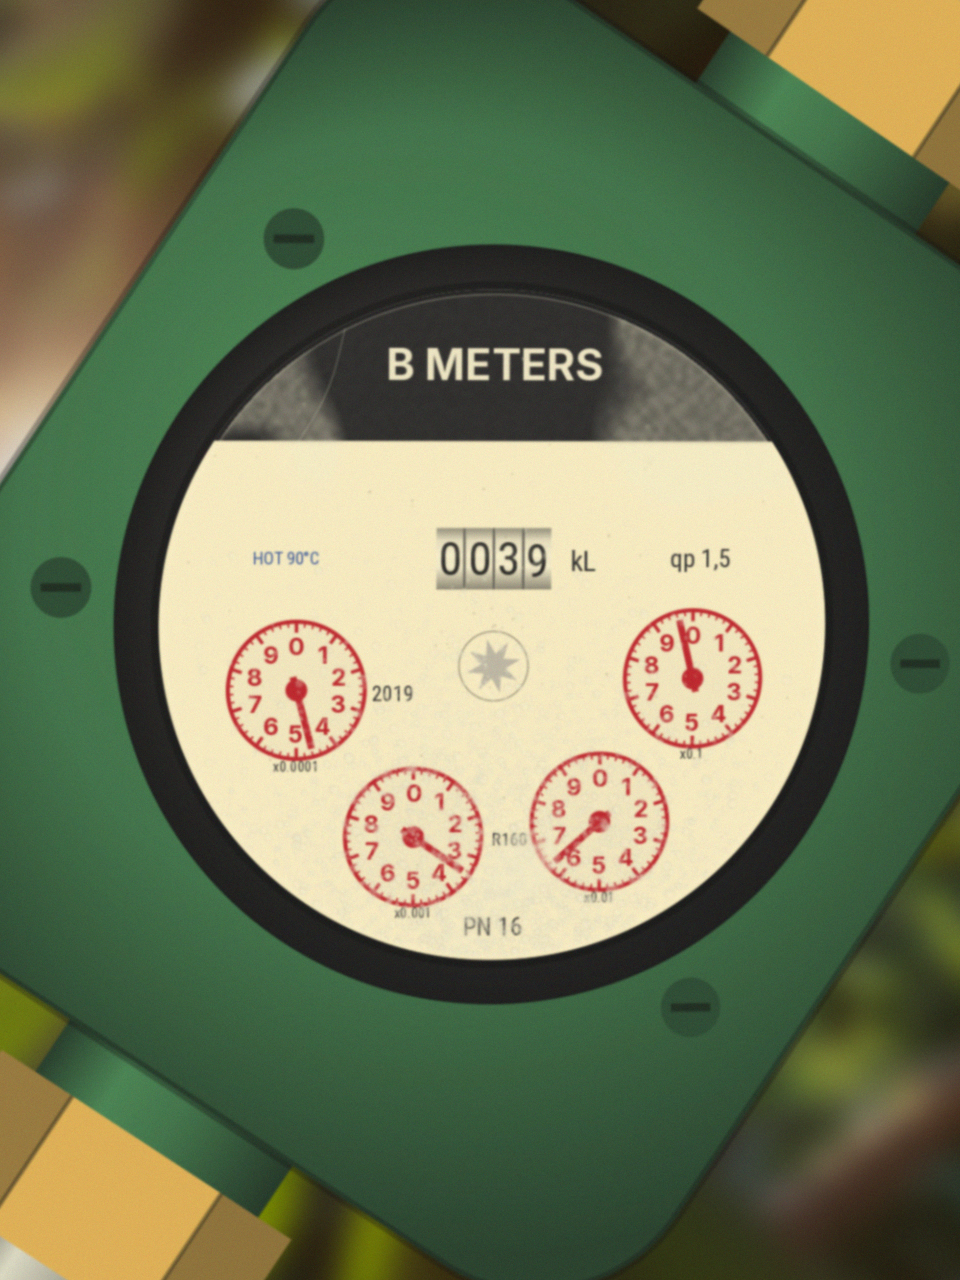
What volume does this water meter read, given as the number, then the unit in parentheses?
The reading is 38.9634 (kL)
